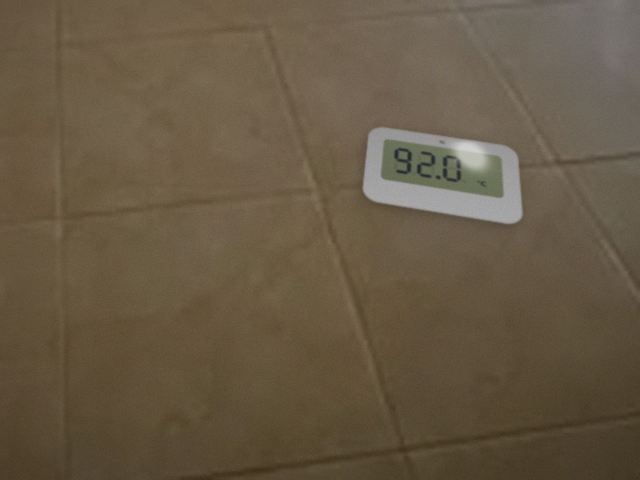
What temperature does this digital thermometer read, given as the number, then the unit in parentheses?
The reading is 92.0 (°C)
